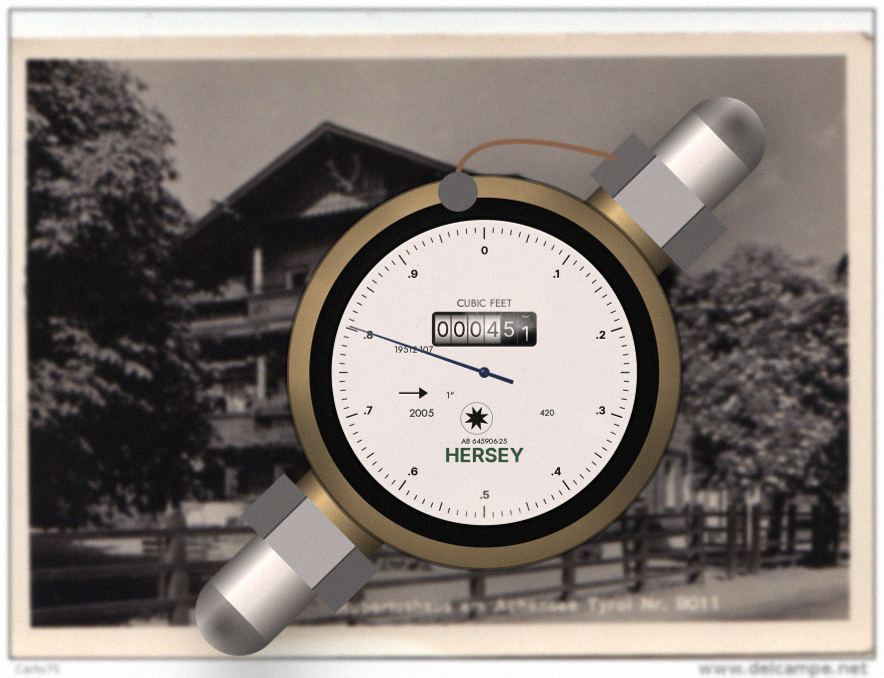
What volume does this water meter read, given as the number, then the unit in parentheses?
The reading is 450.80 (ft³)
